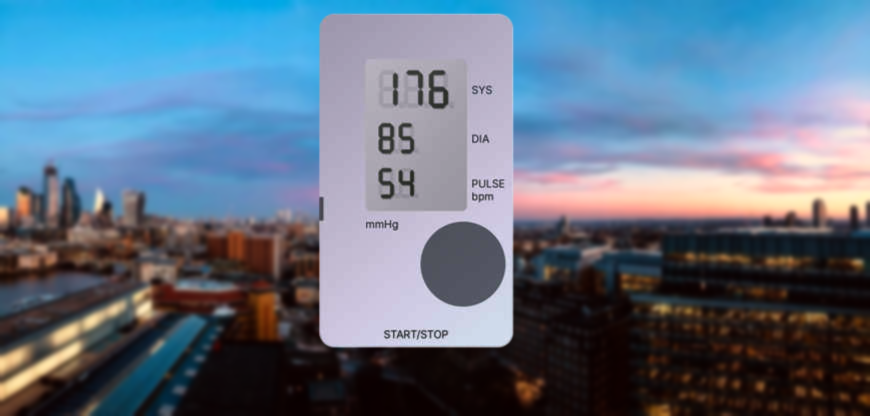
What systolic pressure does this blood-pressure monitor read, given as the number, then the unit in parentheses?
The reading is 176 (mmHg)
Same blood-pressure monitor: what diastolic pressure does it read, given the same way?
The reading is 85 (mmHg)
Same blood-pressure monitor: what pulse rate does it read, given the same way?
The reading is 54 (bpm)
